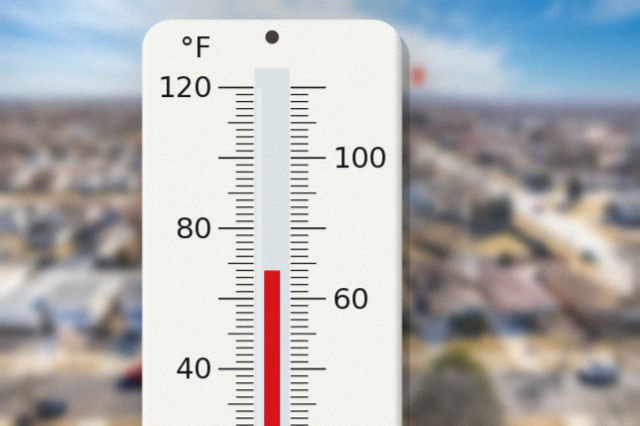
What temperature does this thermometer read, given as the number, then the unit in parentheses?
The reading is 68 (°F)
